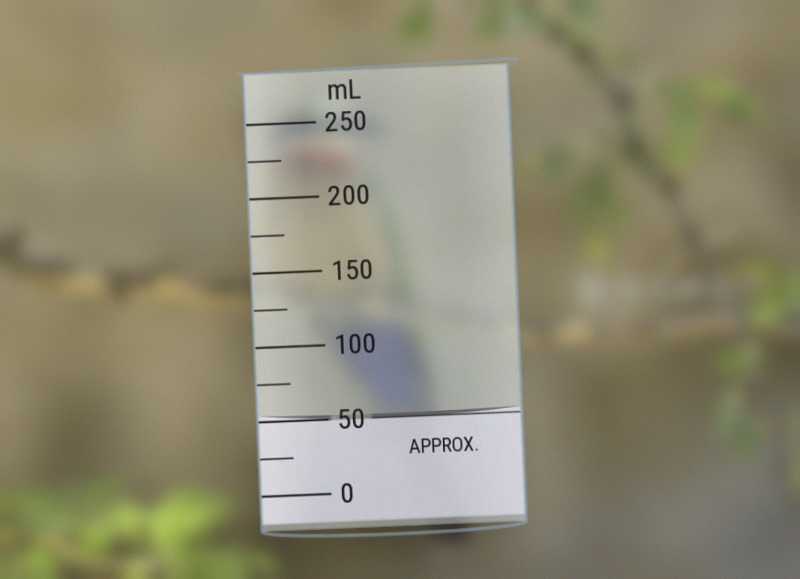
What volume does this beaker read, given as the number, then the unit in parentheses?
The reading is 50 (mL)
